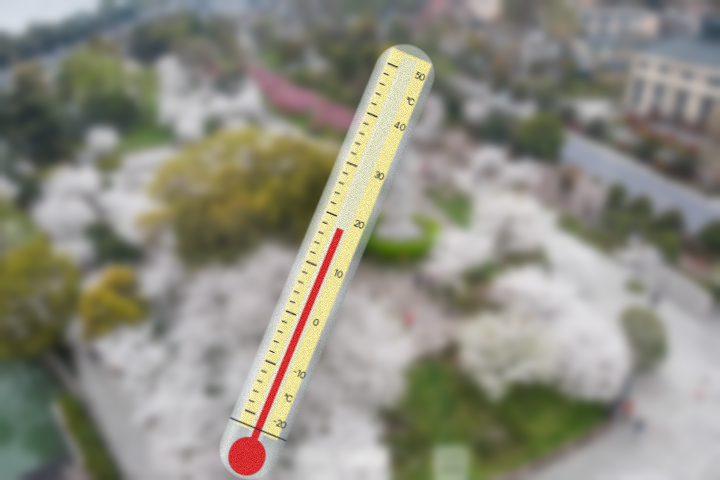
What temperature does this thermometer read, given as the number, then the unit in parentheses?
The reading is 18 (°C)
